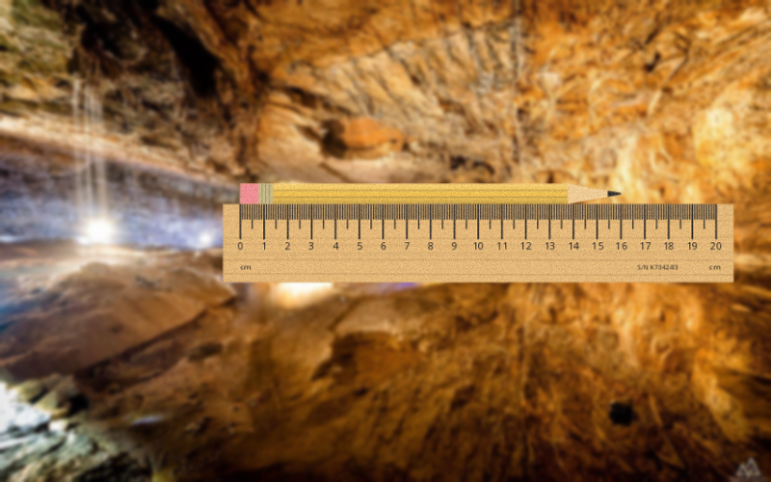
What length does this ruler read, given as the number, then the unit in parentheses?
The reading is 16 (cm)
